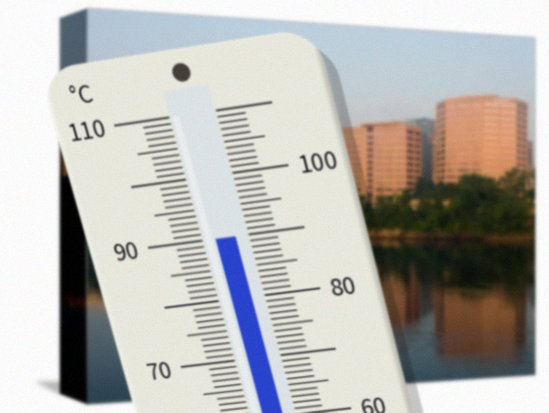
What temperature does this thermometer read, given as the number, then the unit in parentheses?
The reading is 90 (°C)
